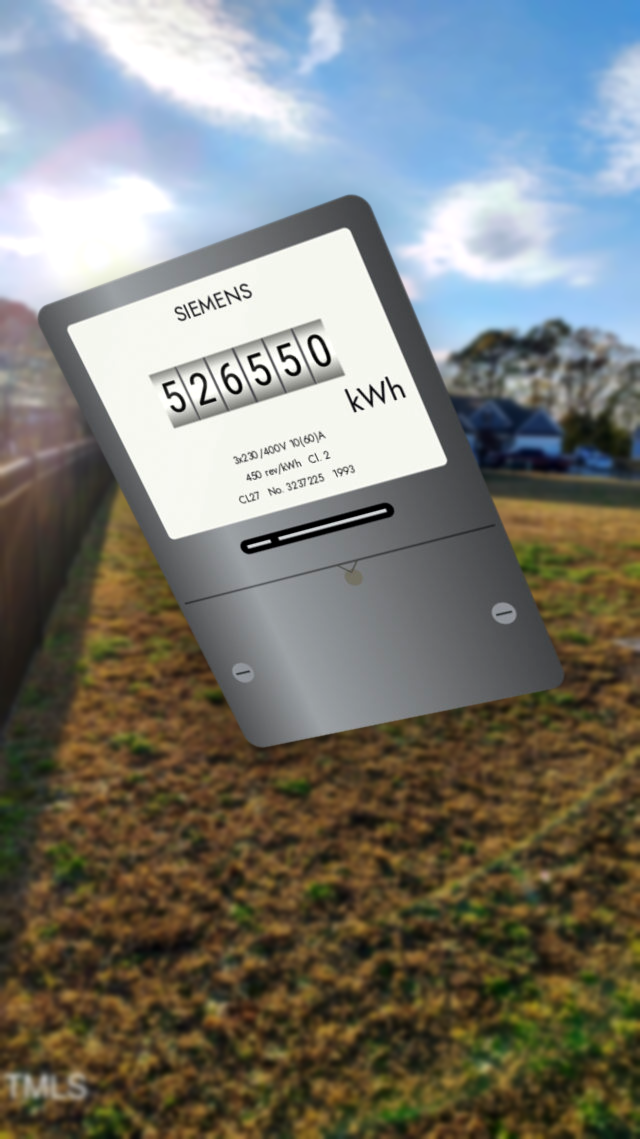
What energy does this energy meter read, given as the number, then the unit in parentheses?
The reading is 526550 (kWh)
